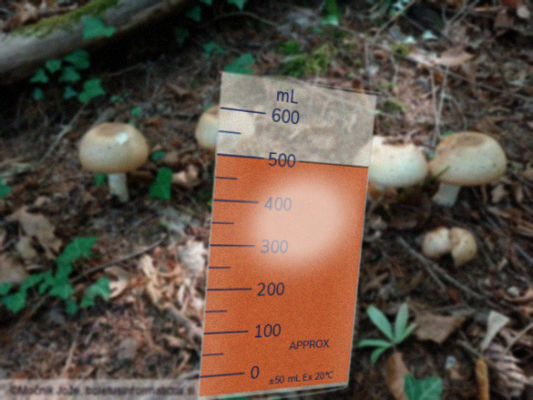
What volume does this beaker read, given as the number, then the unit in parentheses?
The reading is 500 (mL)
